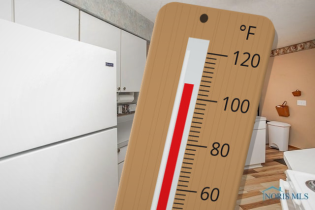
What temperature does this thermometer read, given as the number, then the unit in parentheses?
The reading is 106 (°F)
